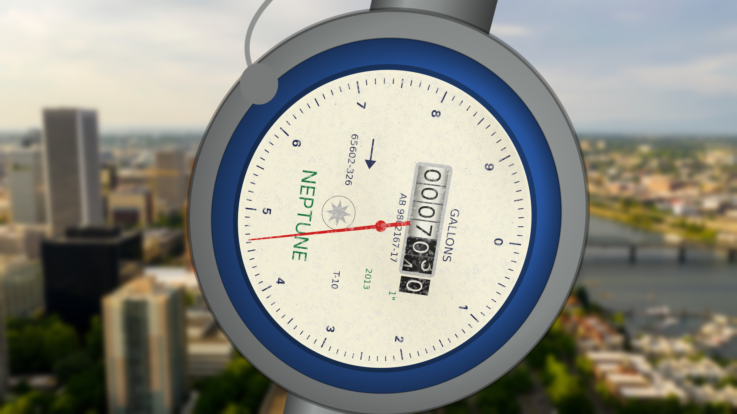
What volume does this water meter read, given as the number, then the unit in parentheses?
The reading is 7034.6 (gal)
